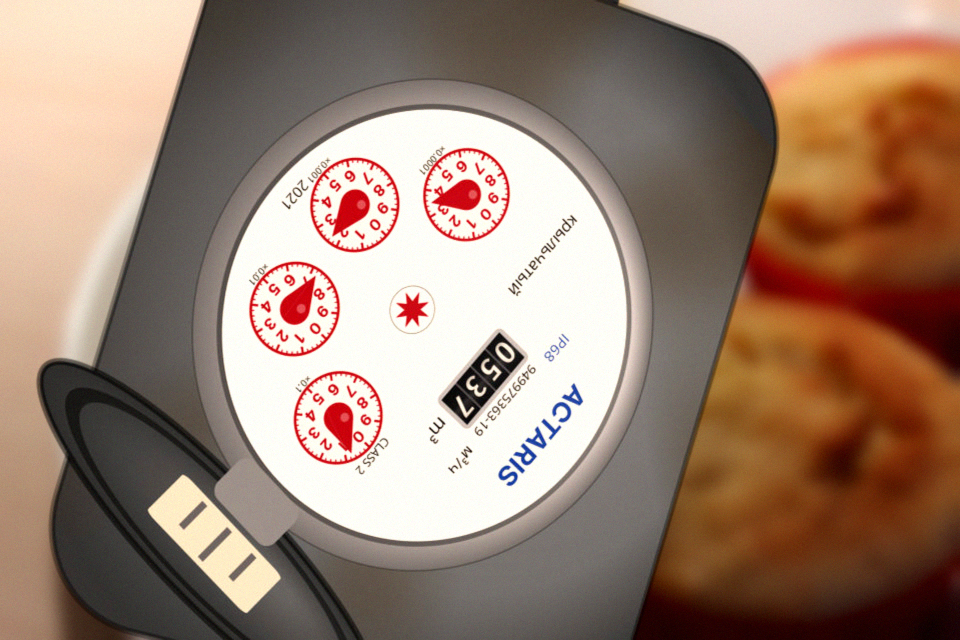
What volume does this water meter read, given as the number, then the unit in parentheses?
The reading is 537.0723 (m³)
